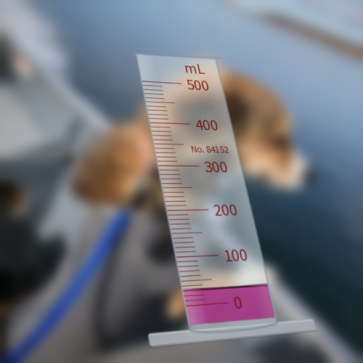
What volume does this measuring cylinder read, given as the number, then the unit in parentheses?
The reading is 30 (mL)
